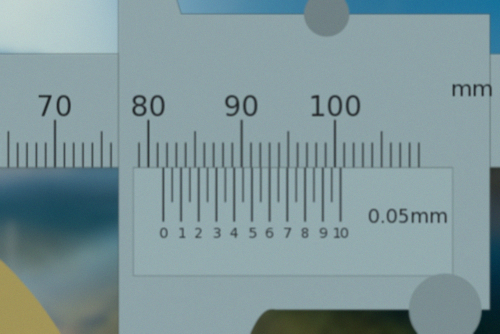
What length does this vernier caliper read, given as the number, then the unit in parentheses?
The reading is 81.6 (mm)
